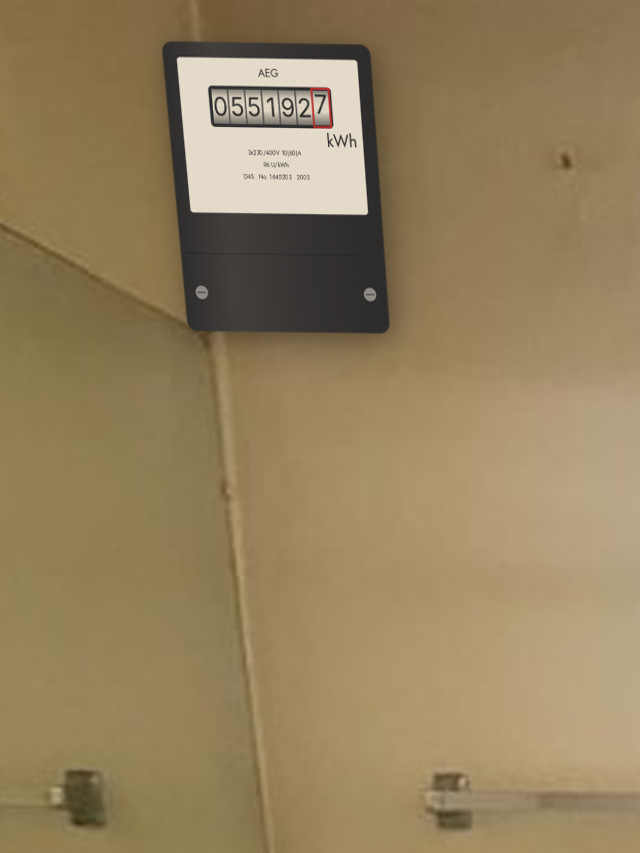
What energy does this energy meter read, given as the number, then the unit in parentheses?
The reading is 55192.7 (kWh)
